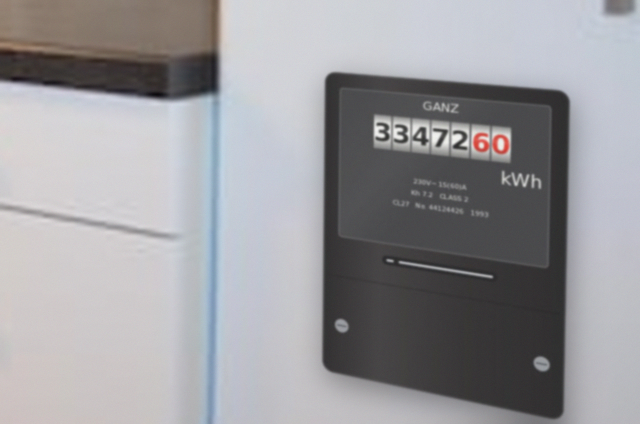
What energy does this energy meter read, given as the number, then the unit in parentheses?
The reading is 33472.60 (kWh)
